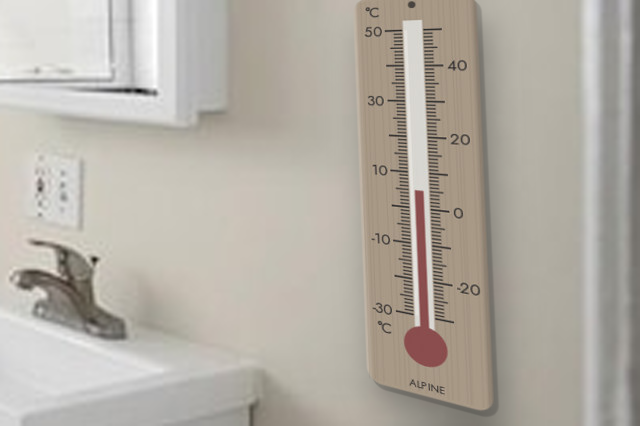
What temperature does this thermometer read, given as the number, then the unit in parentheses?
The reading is 5 (°C)
